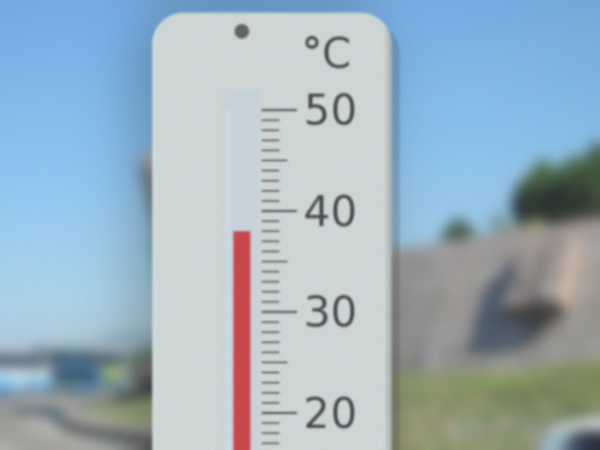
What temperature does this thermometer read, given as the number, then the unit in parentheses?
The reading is 38 (°C)
